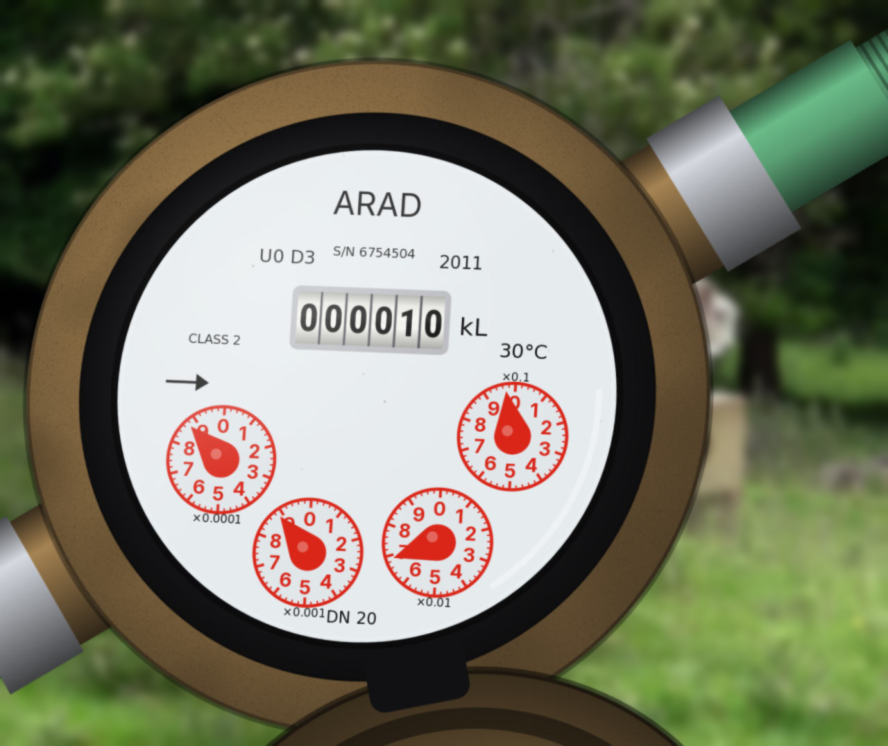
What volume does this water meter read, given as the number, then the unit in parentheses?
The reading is 9.9688 (kL)
